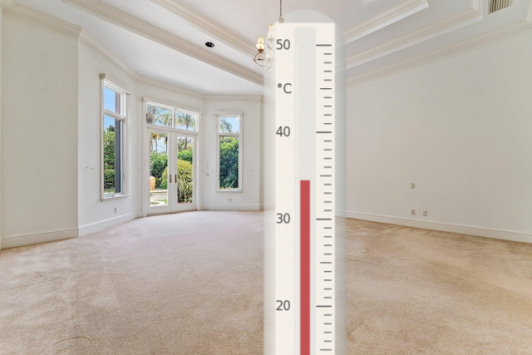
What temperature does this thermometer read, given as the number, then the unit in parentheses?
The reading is 34.5 (°C)
